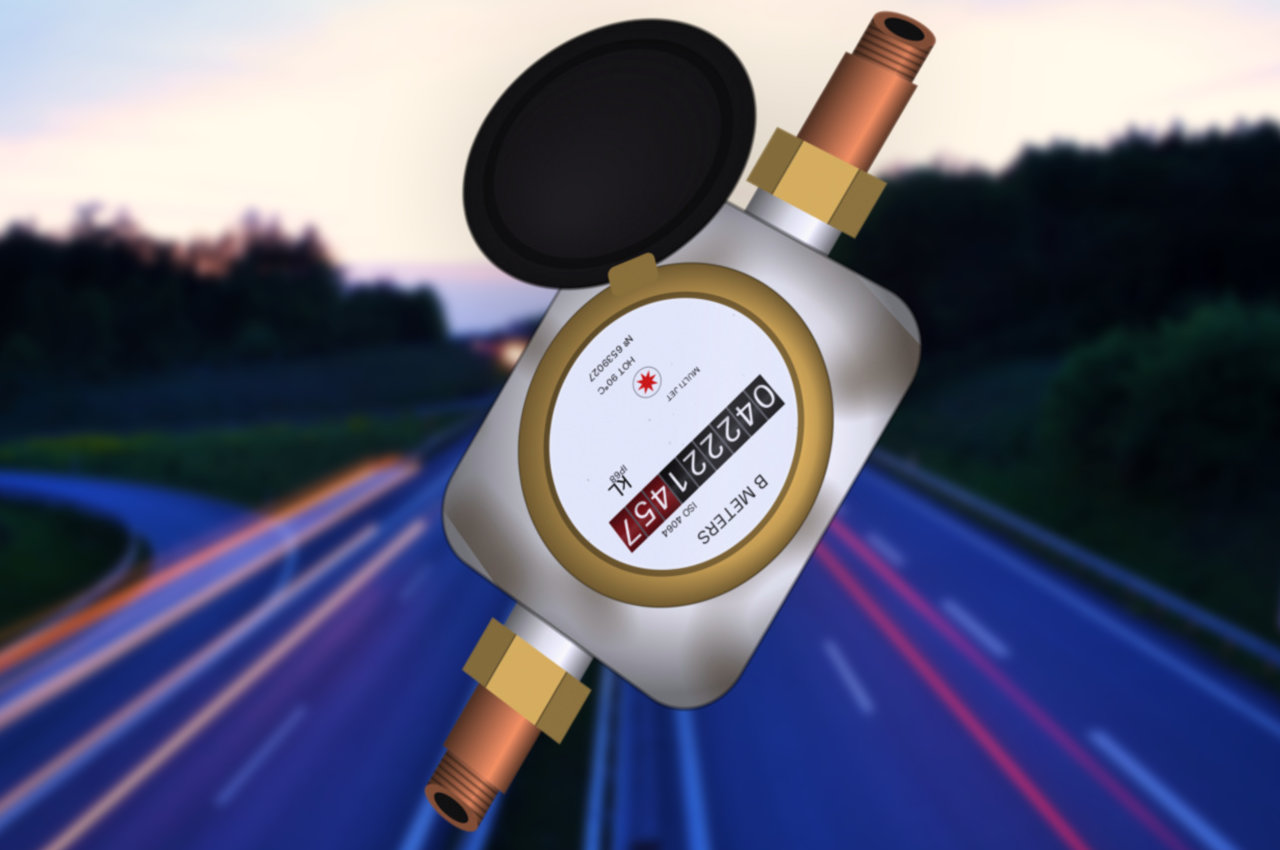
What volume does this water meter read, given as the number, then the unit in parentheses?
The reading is 42221.457 (kL)
